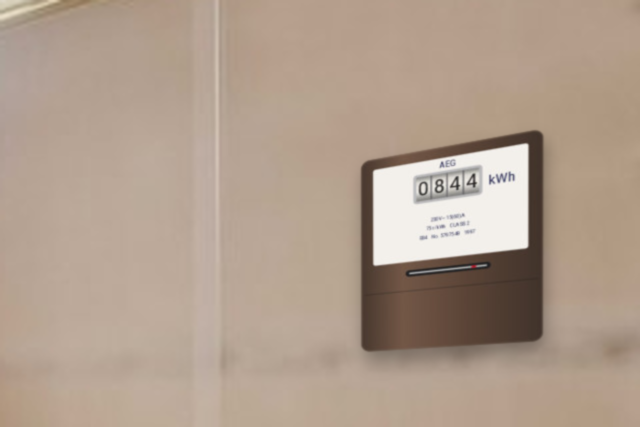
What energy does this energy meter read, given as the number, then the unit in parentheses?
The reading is 844 (kWh)
